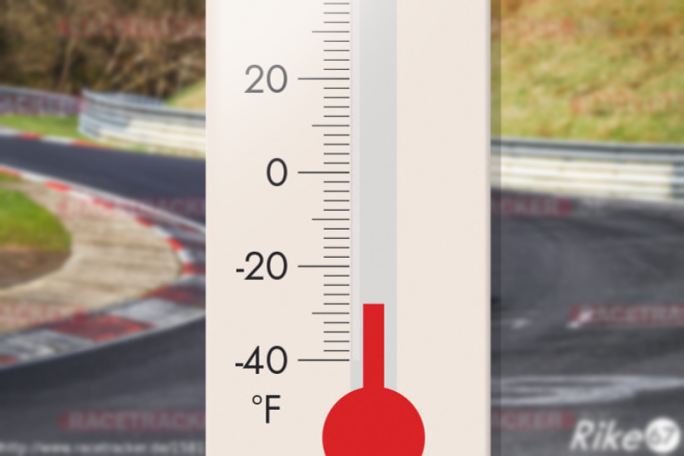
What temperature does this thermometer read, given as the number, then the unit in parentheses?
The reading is -28 (°F)
